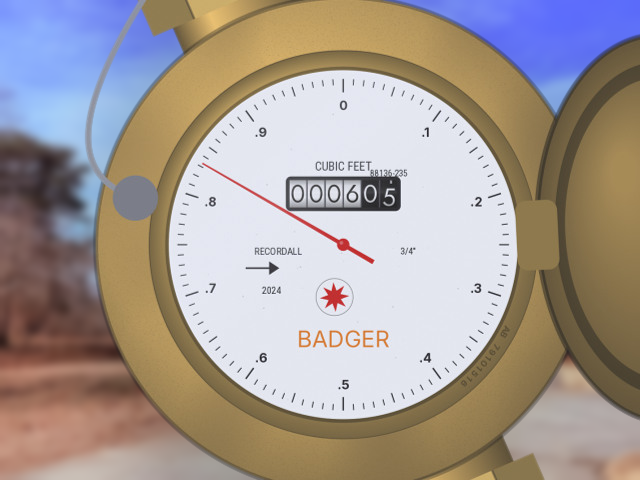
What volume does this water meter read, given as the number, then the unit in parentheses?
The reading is 604.83 (ft³)
